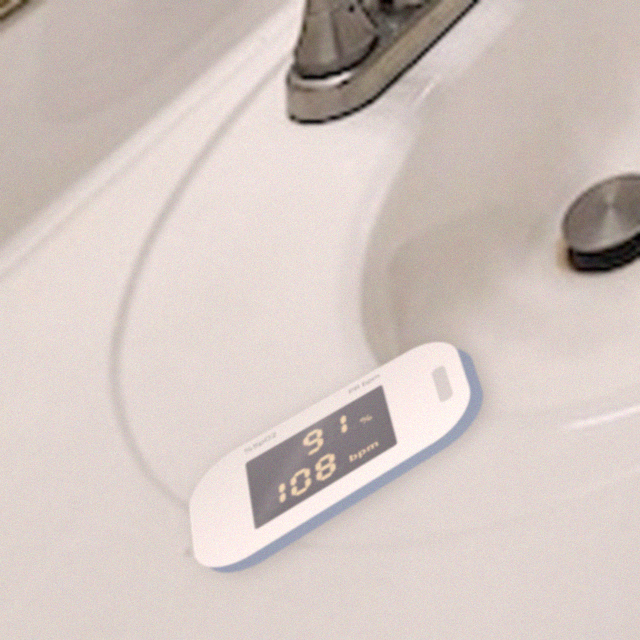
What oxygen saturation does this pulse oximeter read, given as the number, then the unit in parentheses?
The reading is 91 (%)
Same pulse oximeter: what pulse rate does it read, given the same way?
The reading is 108 (bpm)
